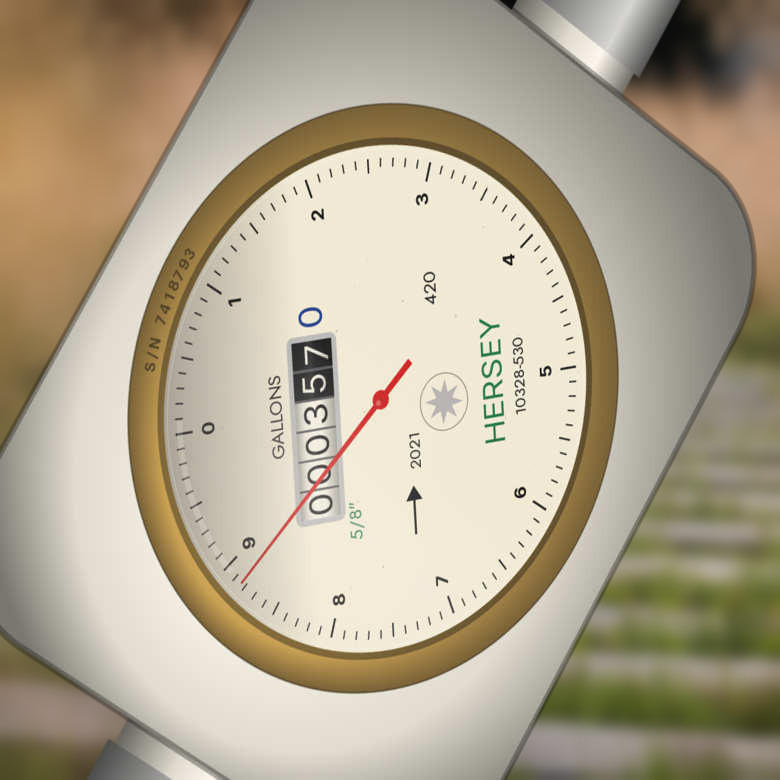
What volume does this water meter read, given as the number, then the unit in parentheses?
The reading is 3568.8 (gal)
